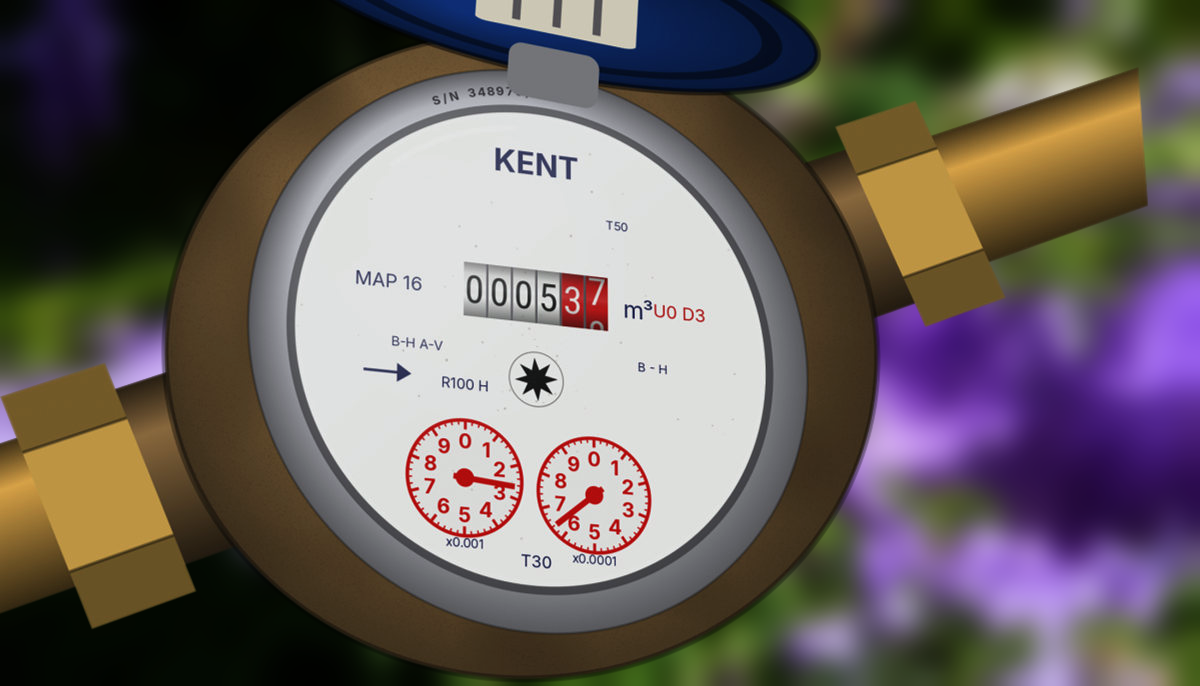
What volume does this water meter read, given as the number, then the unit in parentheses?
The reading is 5.3726 (m³)
